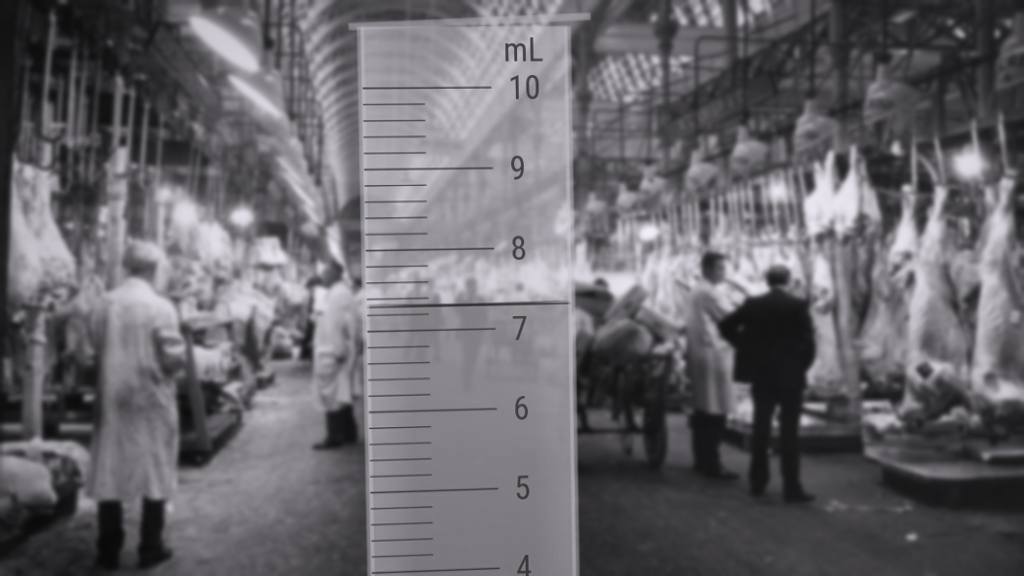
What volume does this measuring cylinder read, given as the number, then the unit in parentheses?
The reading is 7.3 (mL)
